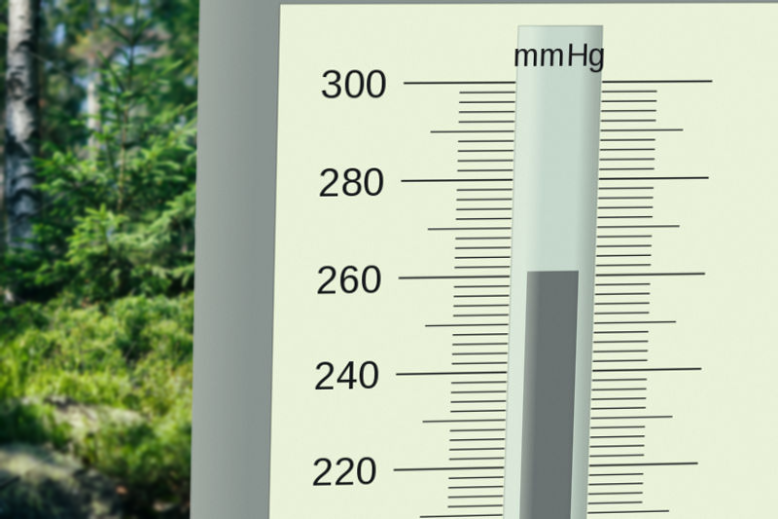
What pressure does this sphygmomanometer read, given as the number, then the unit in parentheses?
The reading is 261 (mmHg)
